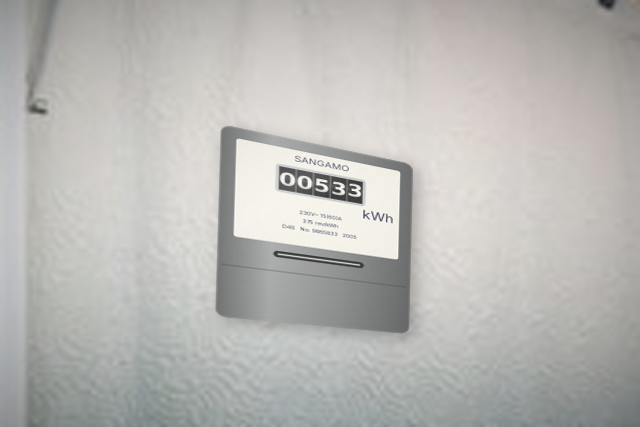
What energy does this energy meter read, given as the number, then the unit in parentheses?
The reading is 533 (kWh)
